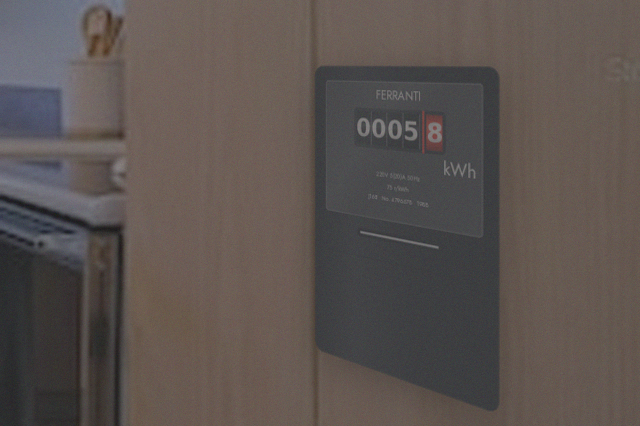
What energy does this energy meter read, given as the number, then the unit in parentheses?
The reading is 5.8 (kWh)
